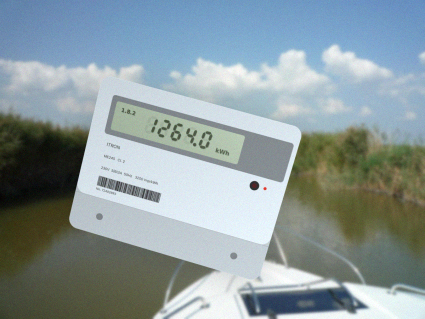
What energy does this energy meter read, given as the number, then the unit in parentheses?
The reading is 1264.0 (kWh)
